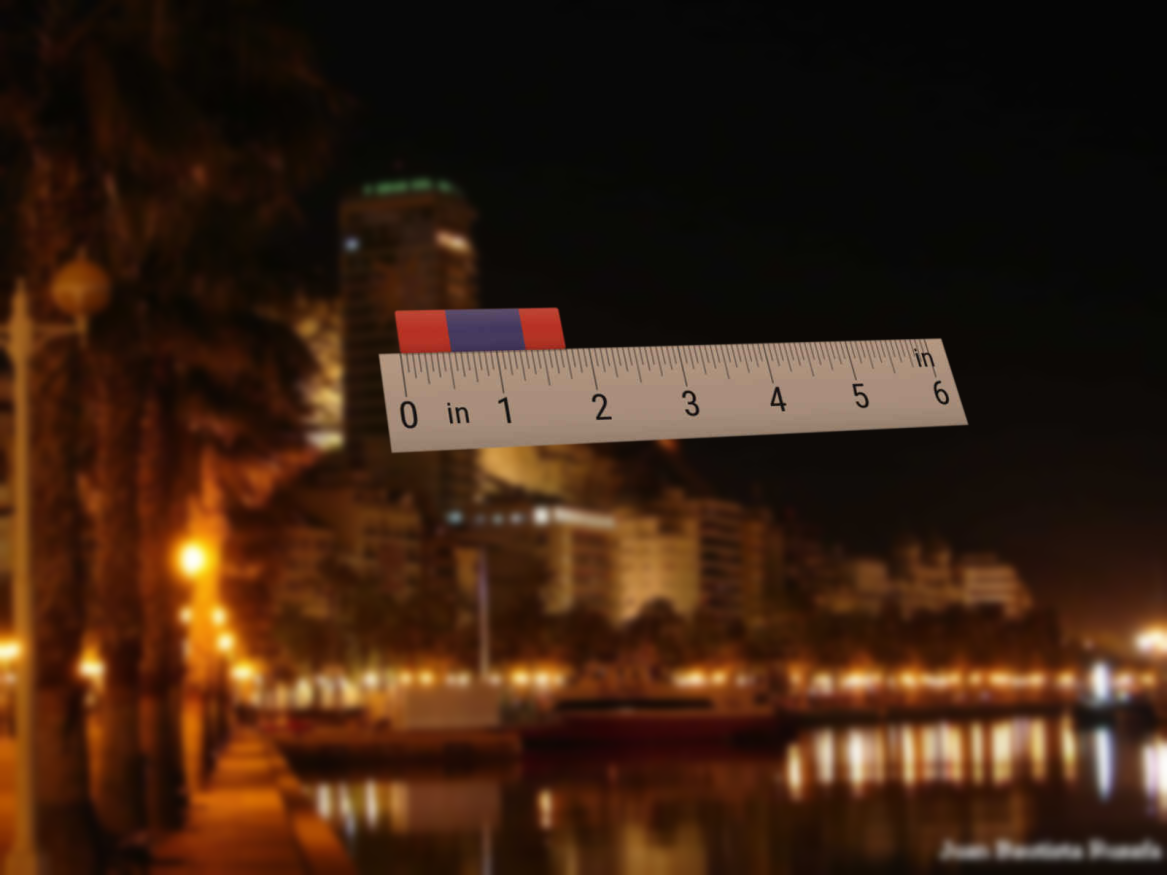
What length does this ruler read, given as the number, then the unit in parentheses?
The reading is 1.75 (in)
